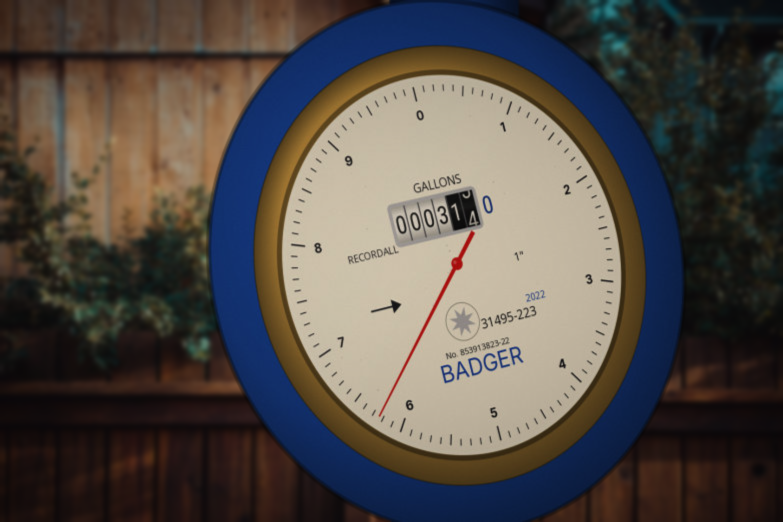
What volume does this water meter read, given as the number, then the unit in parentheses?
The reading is 3136.2 (gal)
